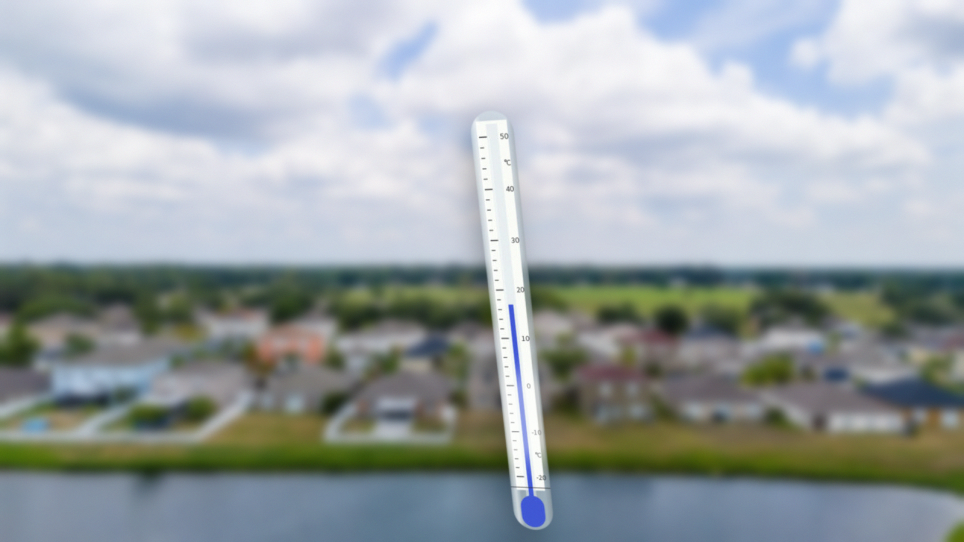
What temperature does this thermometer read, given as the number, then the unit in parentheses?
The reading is 17 (°C)
